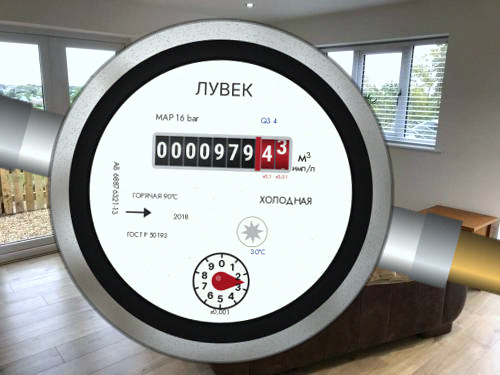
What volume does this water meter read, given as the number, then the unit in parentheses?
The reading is 979.432 (m³)
